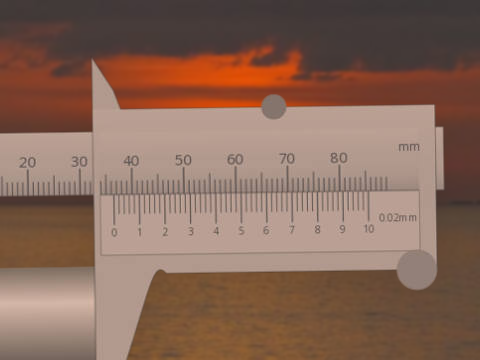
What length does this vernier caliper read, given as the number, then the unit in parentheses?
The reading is 36.5 (mm)
